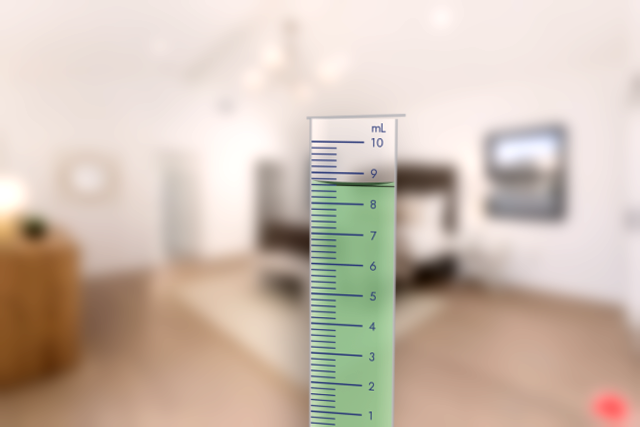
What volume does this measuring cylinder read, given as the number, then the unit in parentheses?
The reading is 8.6 (mL)
